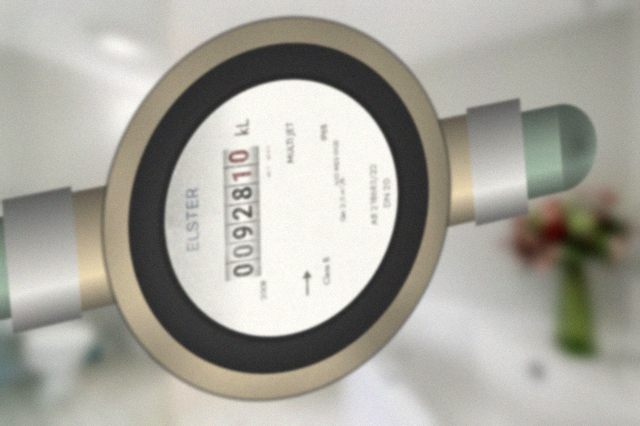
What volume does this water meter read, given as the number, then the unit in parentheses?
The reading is 928.10 (kL)
